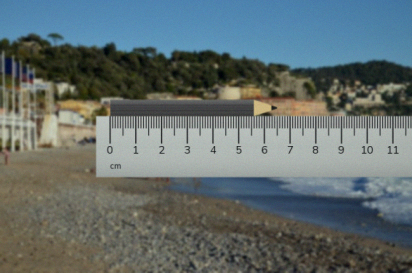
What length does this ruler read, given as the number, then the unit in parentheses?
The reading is 6.5 (cm)
